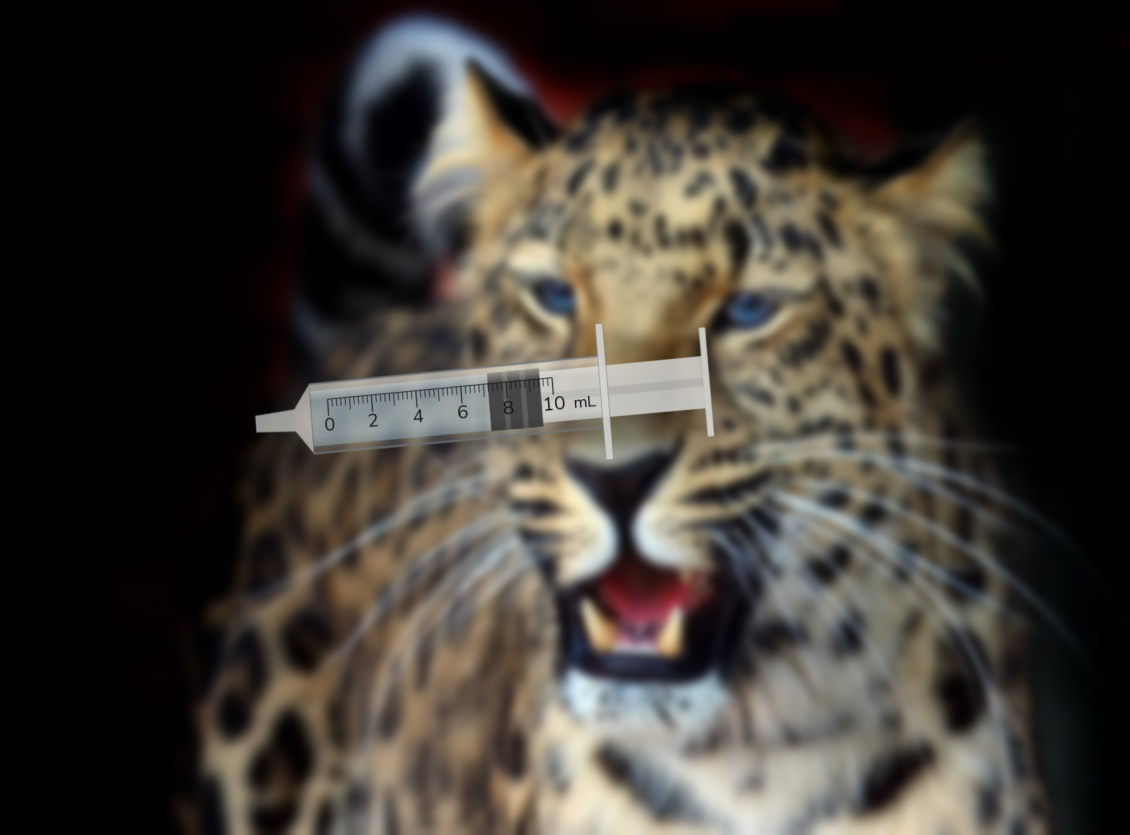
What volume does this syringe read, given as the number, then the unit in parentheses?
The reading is 7.2 (mL)
